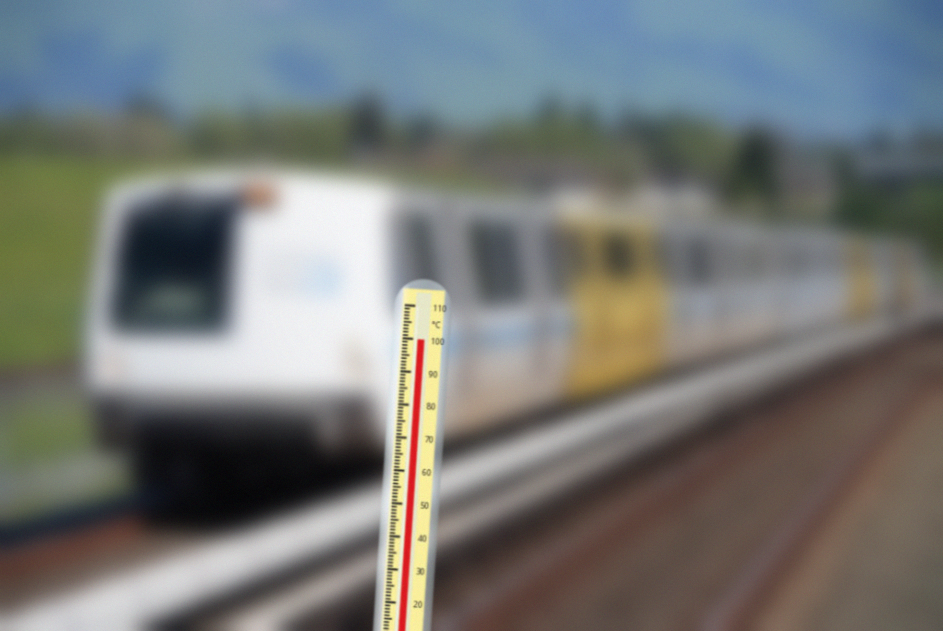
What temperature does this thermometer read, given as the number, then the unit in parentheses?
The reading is 100 (°C)
